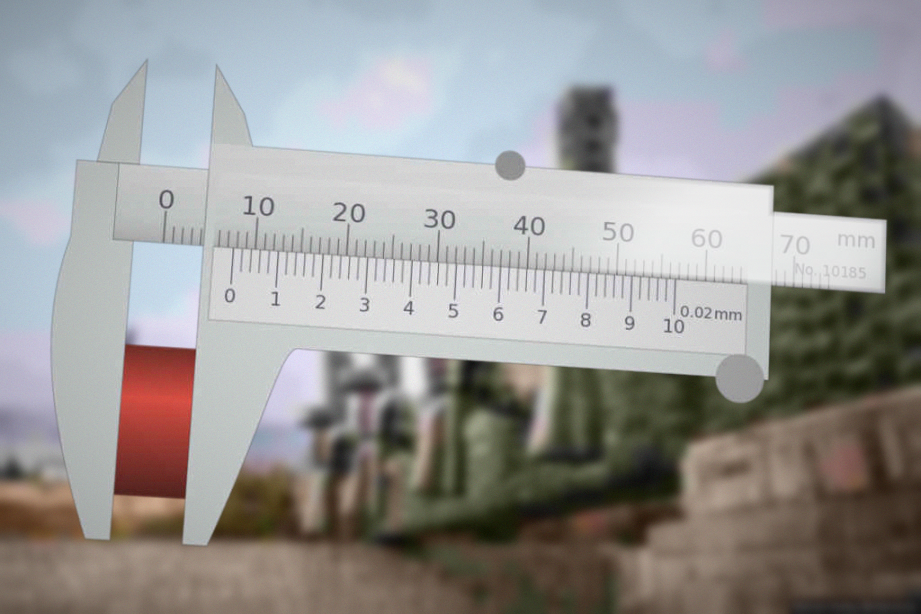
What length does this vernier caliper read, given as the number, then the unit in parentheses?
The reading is 7.6 (mm)
